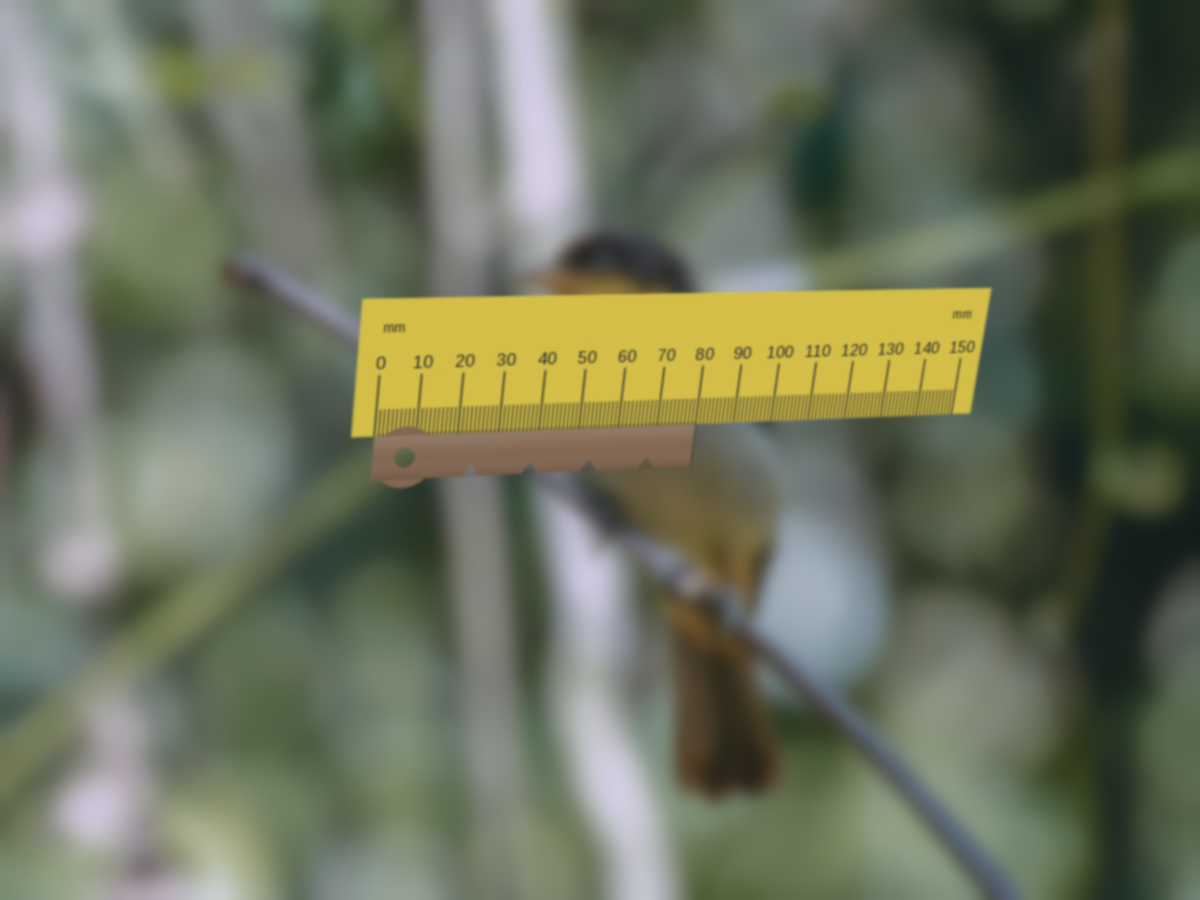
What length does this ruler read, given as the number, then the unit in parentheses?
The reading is 80 (mm)
